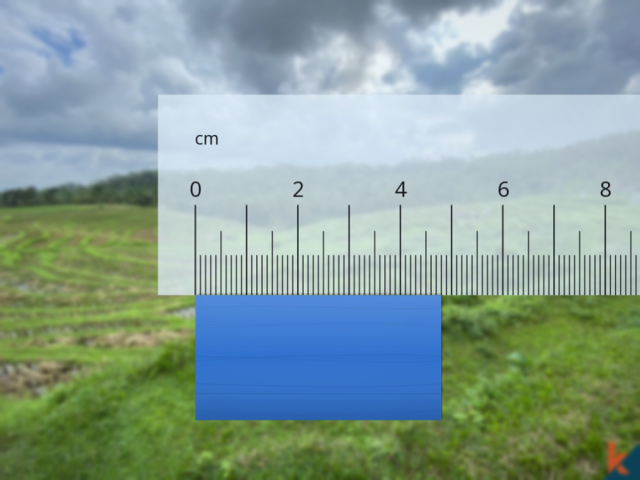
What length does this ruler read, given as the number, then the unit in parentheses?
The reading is 4.8 (cm)
